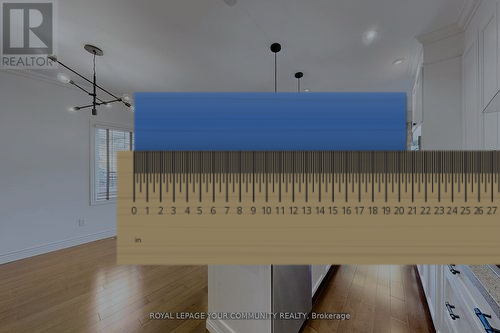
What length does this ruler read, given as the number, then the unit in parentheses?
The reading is 20.5 (in)
